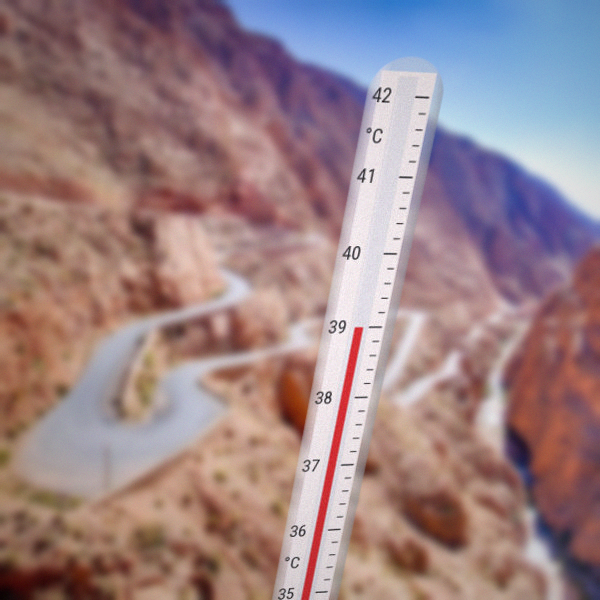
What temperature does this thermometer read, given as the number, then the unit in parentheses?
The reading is 39 (°C)
